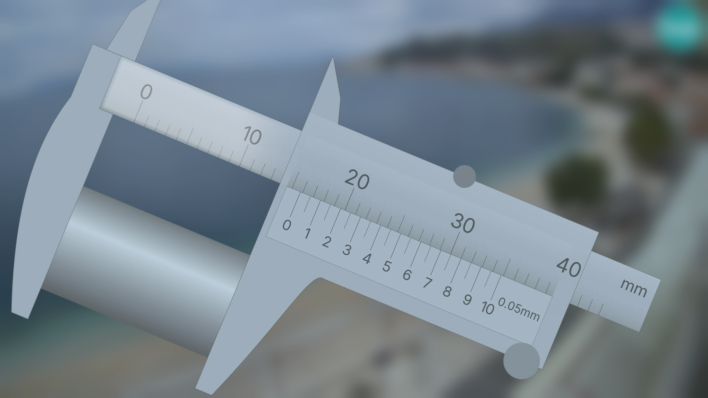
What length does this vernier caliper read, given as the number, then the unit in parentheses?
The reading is 15.8 (mm)
